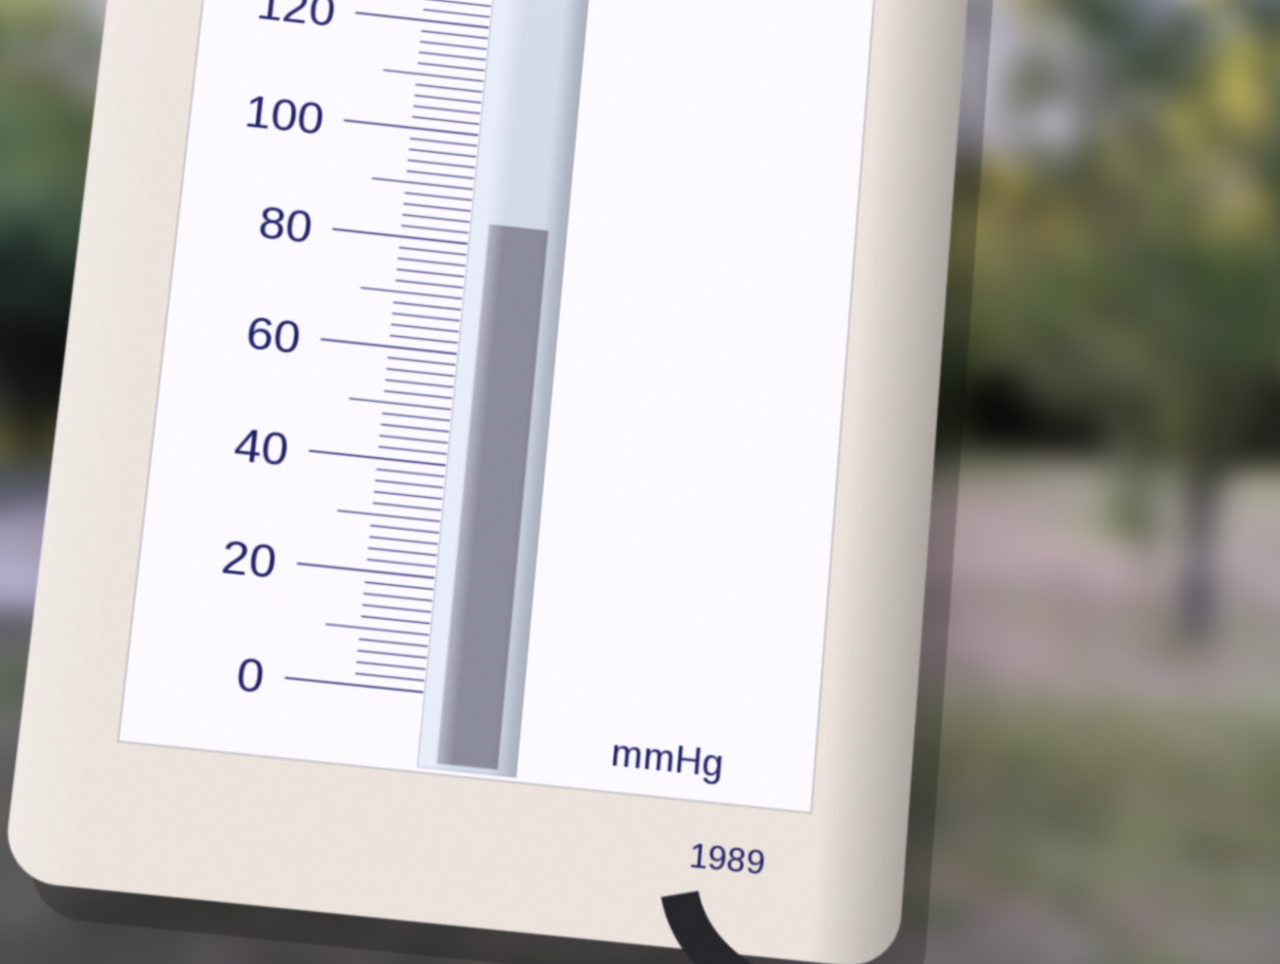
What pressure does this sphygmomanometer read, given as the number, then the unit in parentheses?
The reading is 84 (mmHg)
